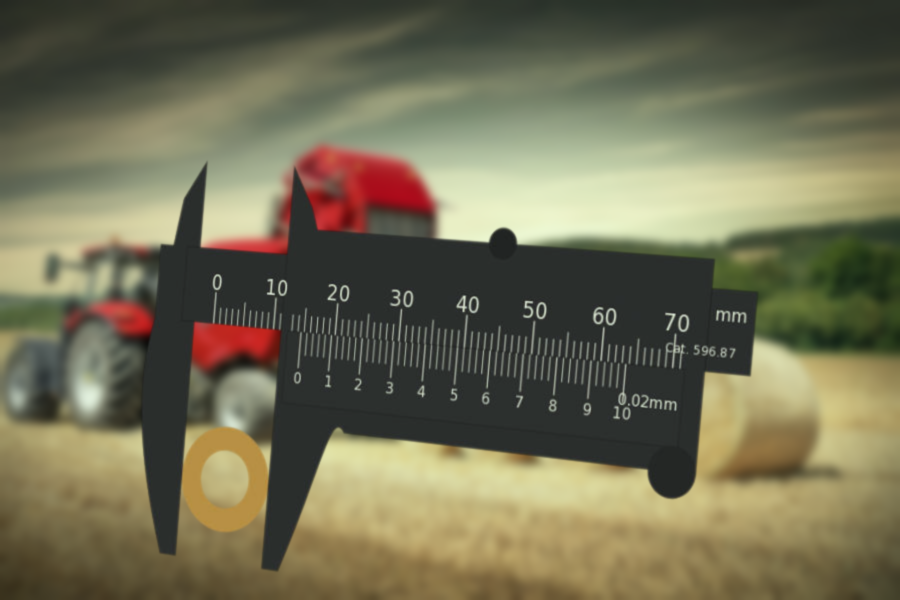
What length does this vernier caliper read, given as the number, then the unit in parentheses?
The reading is 14.5 (mm)
